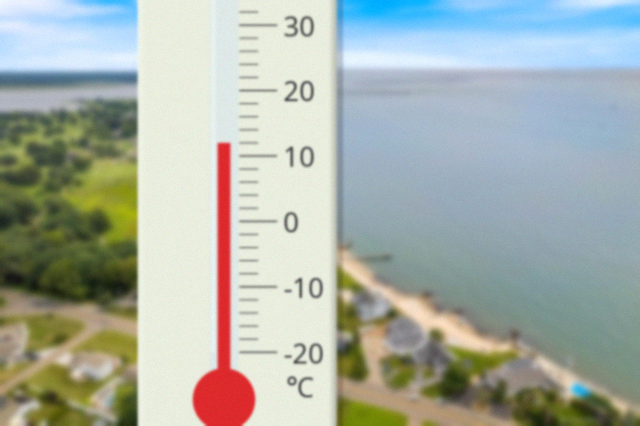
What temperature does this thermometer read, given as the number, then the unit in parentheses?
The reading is 12 (°C)
